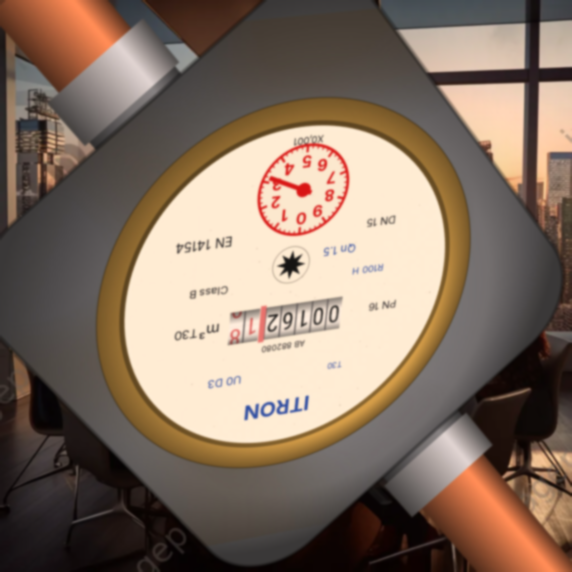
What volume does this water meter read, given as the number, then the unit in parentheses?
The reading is 162.183 (m³)
